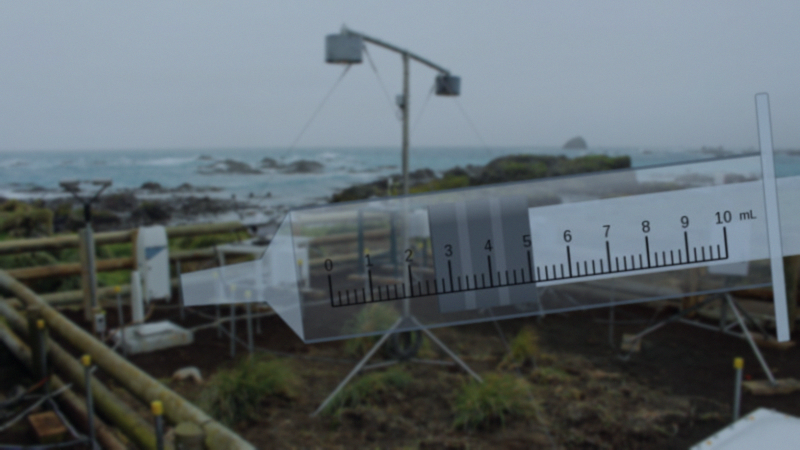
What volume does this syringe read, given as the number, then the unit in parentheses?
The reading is 2.6 (mL)
